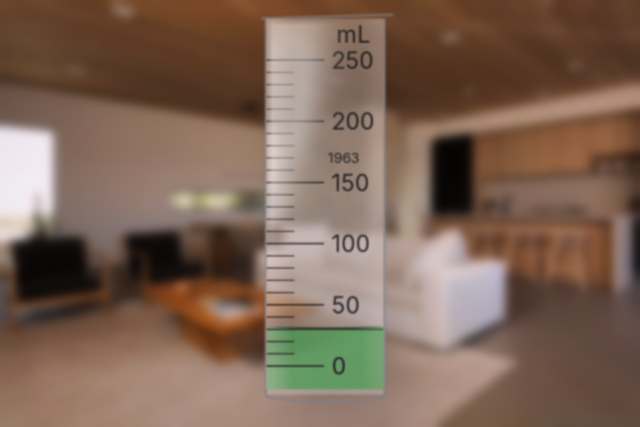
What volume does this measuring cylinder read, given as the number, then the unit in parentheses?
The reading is 30 (mL)
